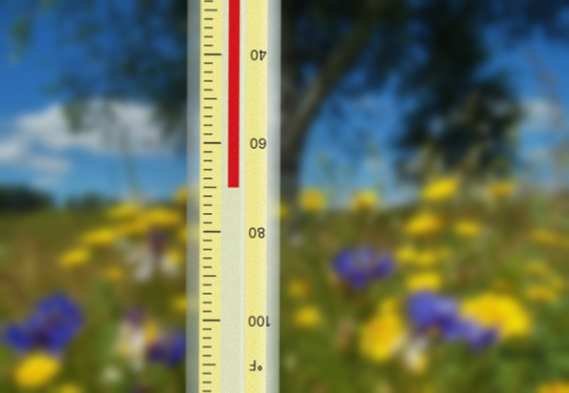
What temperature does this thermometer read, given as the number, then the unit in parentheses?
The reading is 70 (°F)
